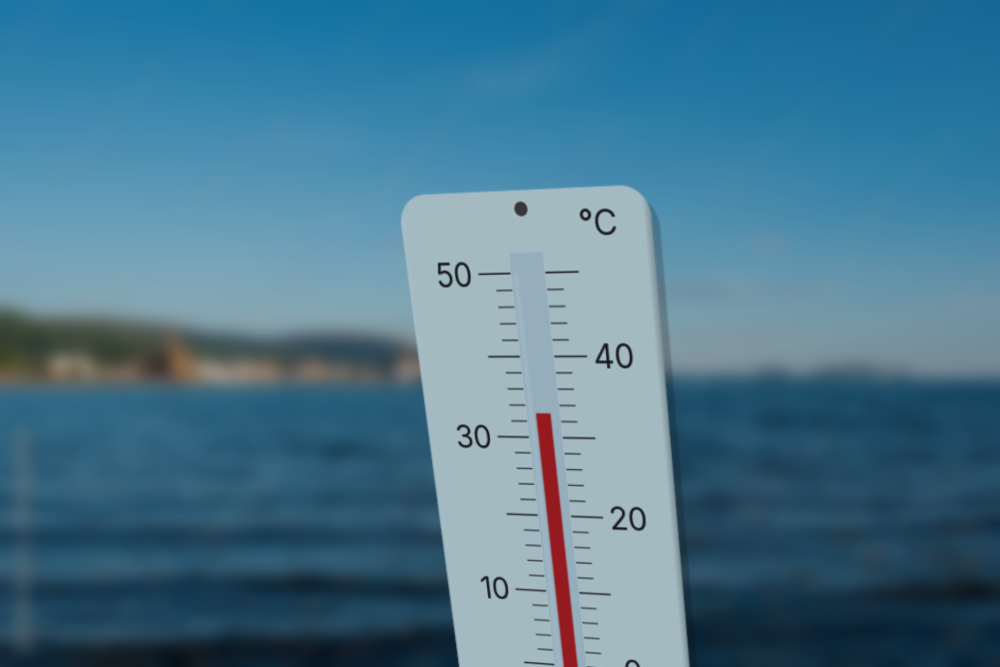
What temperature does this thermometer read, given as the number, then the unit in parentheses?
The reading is 33 (°C)
